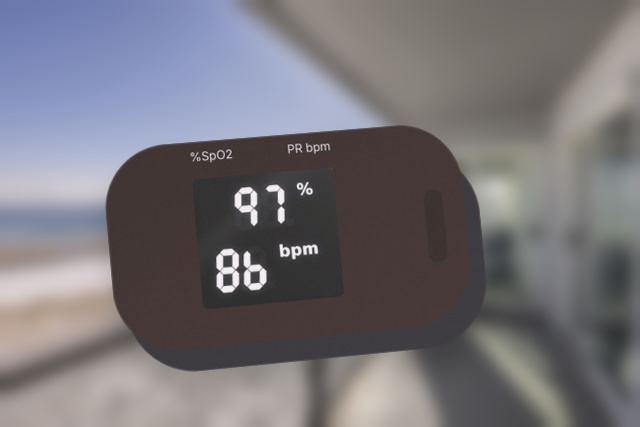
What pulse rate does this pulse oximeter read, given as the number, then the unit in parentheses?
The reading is 86 (bpm)
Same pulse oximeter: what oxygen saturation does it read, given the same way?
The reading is 97 (%)
